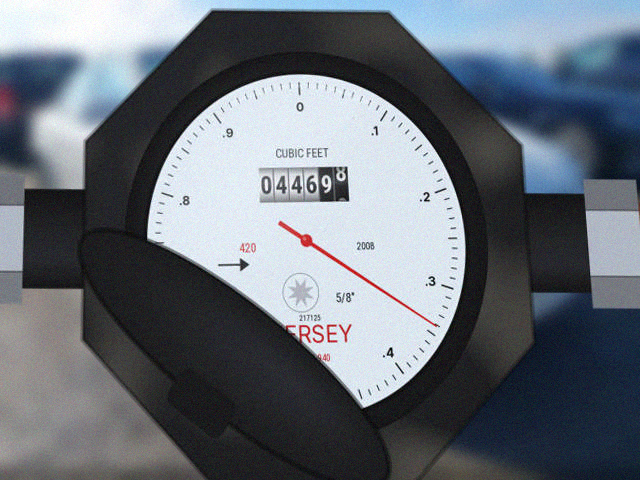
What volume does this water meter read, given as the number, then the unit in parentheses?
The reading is 44698.34 (ft³)
